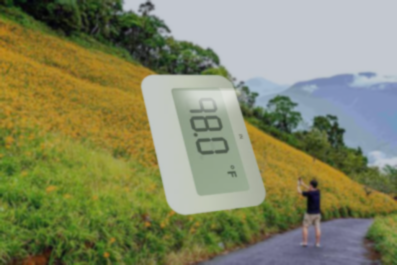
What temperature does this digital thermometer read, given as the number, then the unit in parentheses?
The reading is 98.0 (°F)
